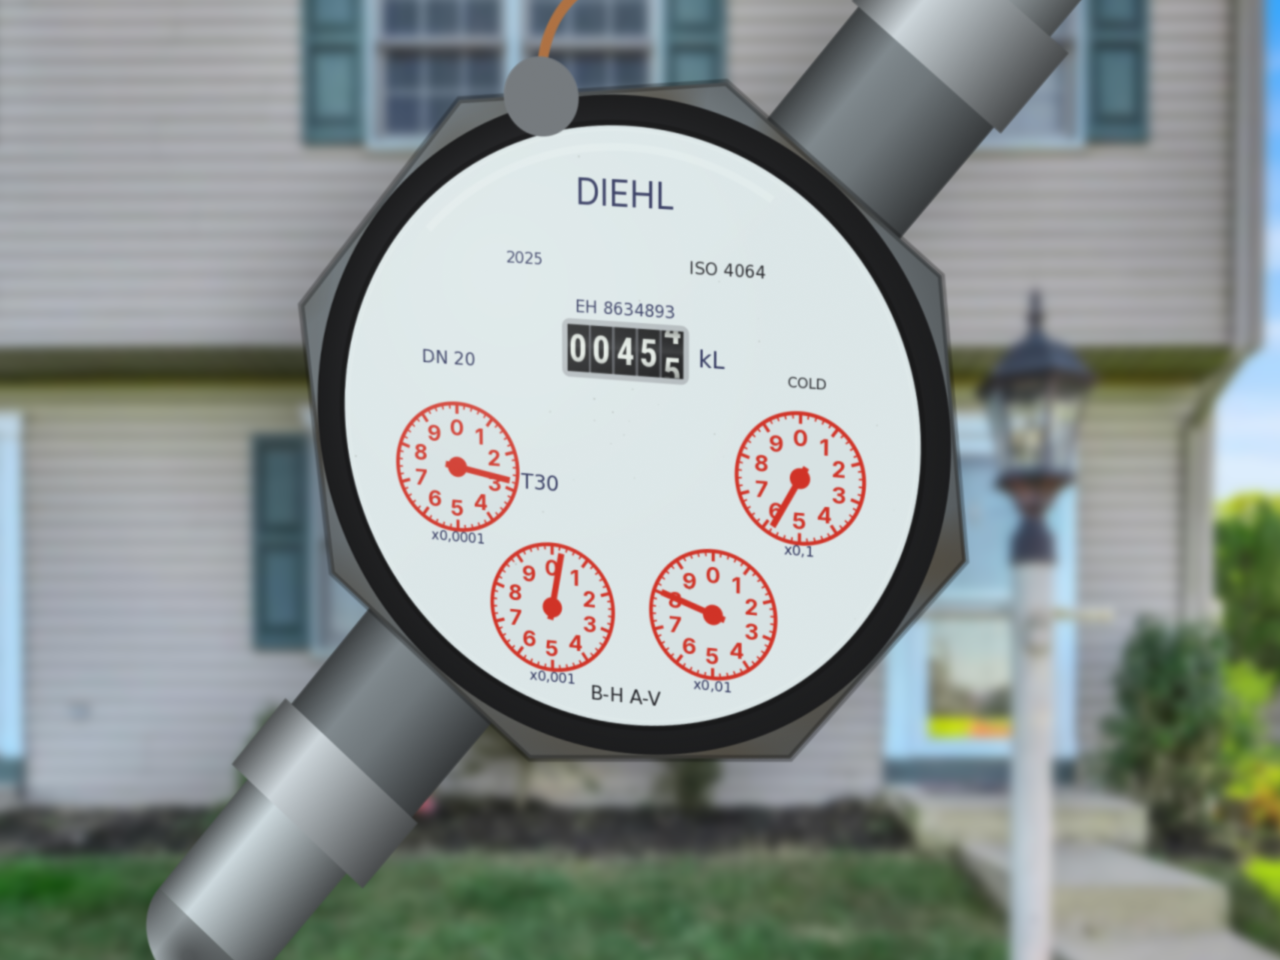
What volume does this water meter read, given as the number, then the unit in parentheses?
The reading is 454.5802 (kL)
